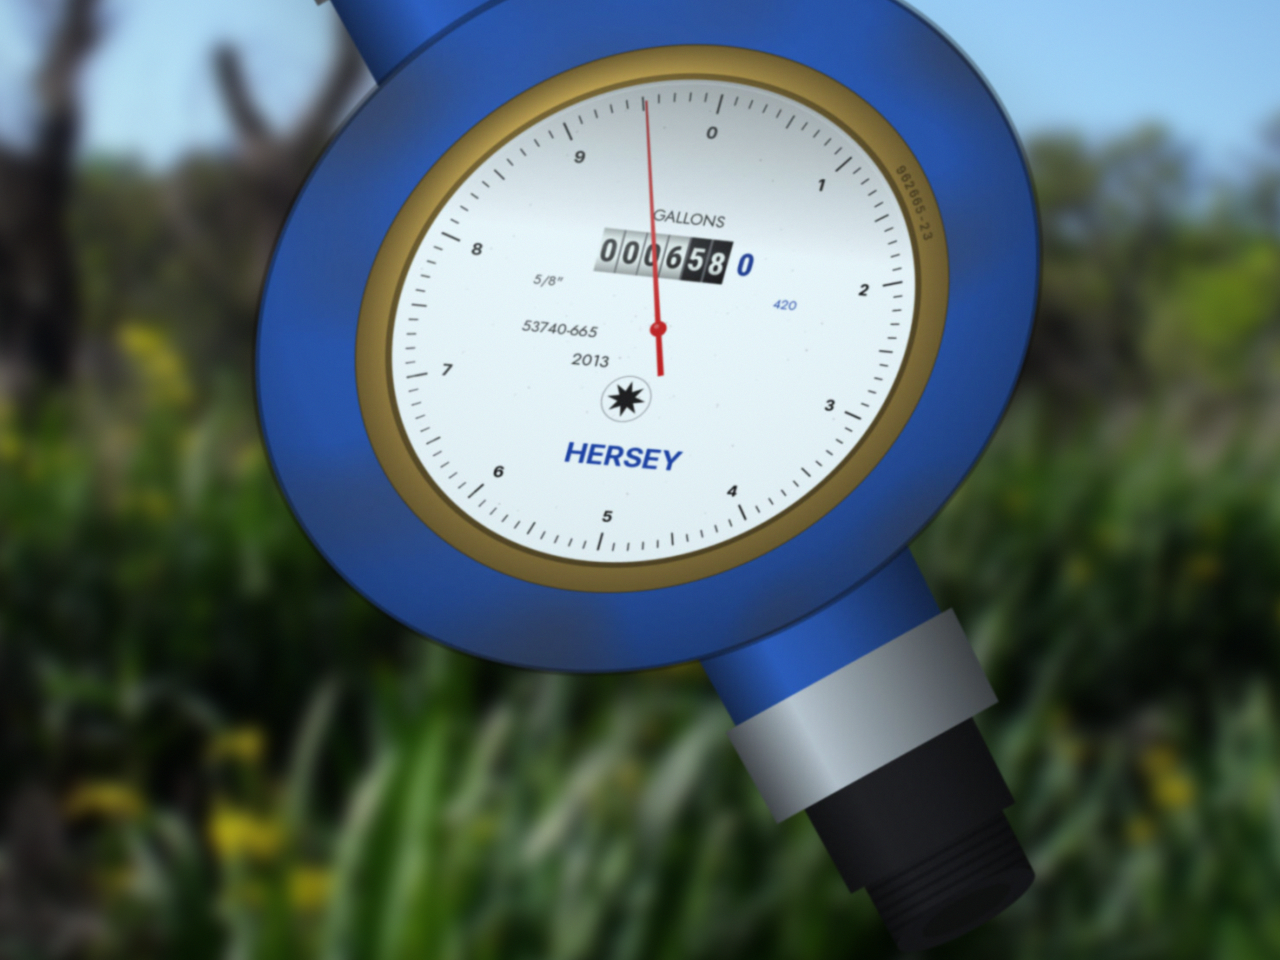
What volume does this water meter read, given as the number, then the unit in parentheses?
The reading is 6579.5 (gal)
